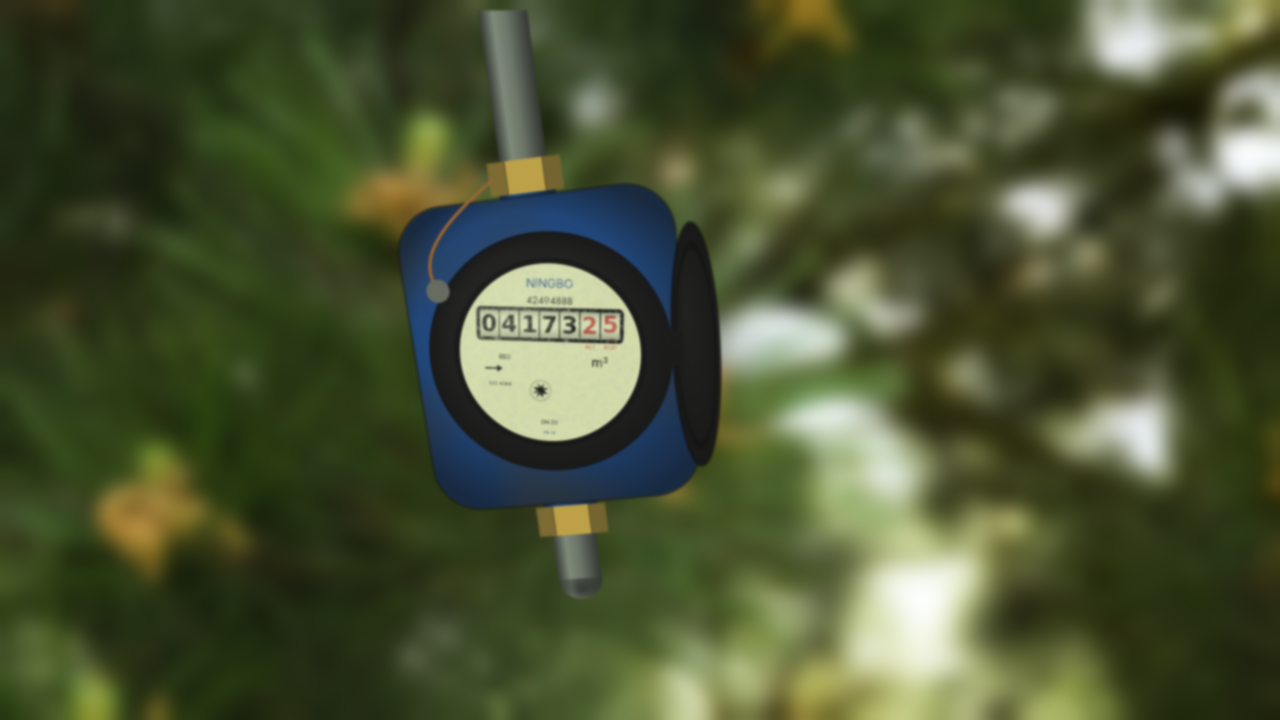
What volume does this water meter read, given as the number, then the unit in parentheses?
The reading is 4173.25 (m³)
